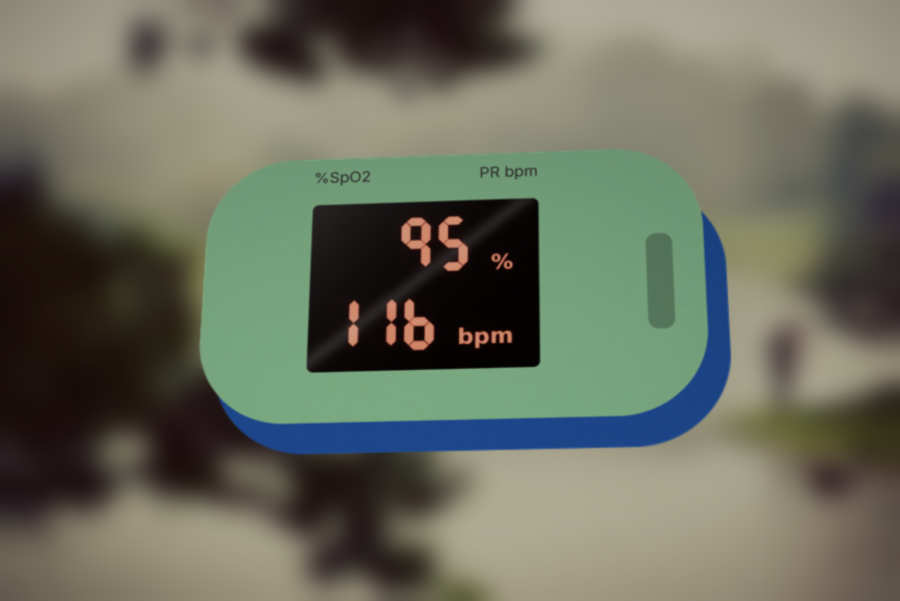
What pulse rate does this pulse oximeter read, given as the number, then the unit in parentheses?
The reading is 116 (bpm)
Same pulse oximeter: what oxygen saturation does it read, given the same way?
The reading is 95 (%)
